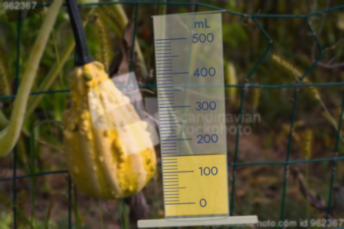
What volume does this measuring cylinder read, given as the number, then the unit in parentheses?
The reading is 150 (mL)
